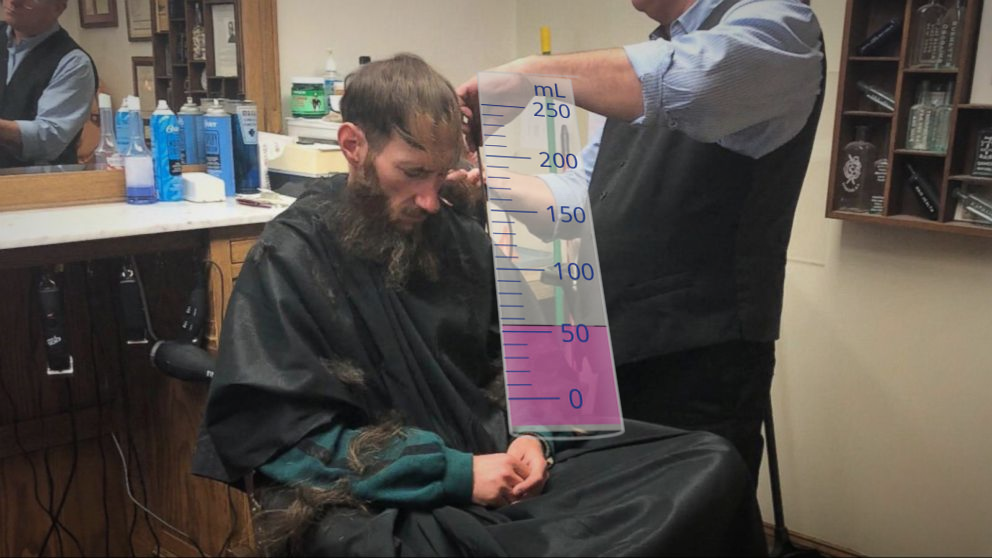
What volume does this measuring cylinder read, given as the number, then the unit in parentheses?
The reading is 55 (mL)
